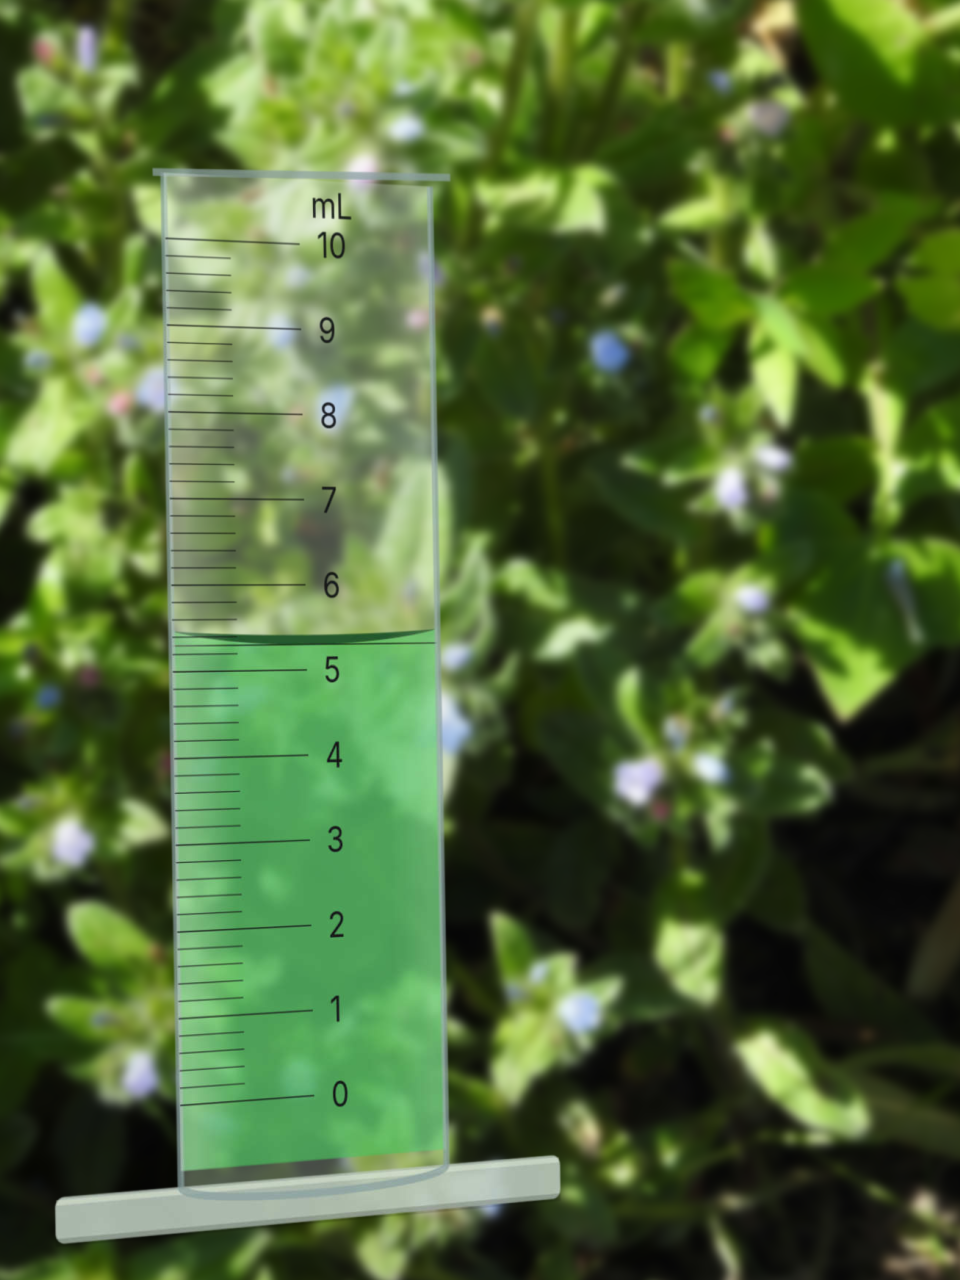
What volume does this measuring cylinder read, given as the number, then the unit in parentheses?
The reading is 5.3 (mL)
